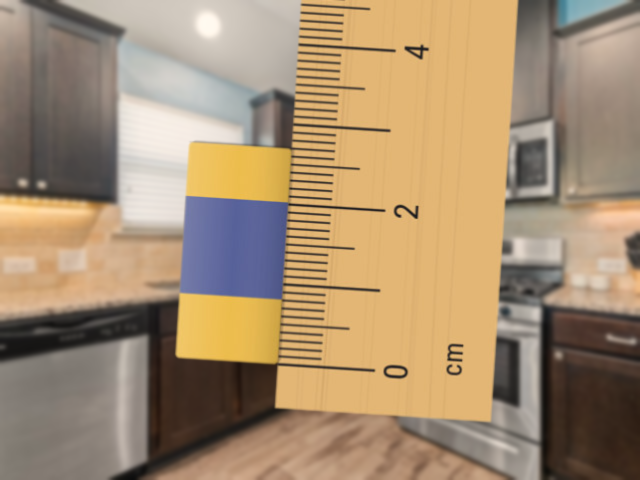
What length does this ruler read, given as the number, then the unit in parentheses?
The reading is 2.7 (cm)
